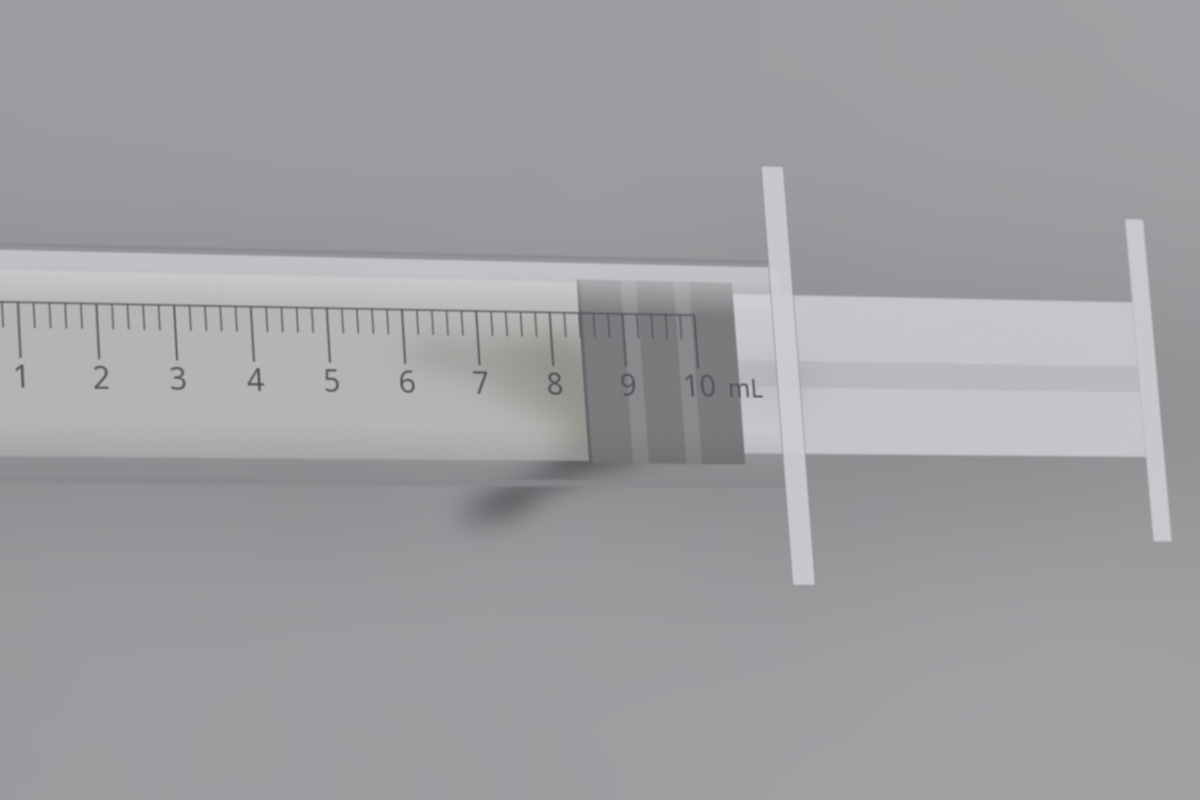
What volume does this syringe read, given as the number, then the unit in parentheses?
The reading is 8.4 (mL)
